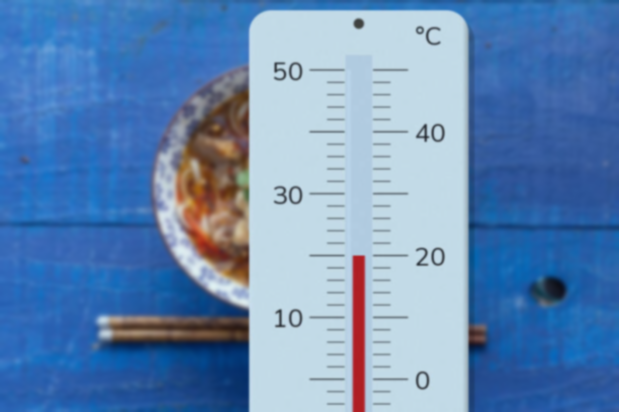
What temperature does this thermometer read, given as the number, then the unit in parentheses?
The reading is 20 (°C)
